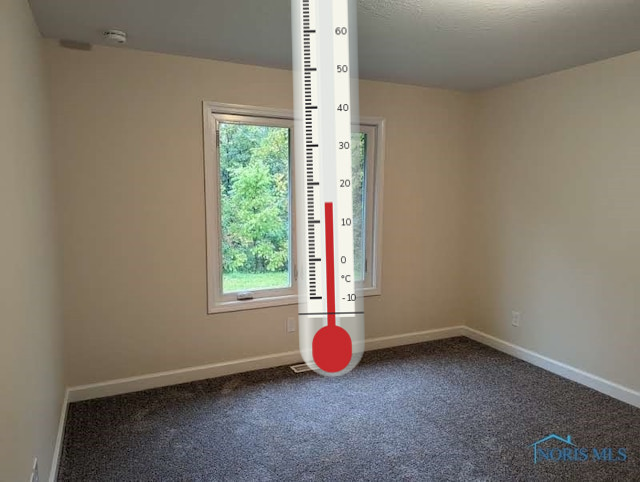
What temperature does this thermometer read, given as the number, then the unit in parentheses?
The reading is 15 (°C)
